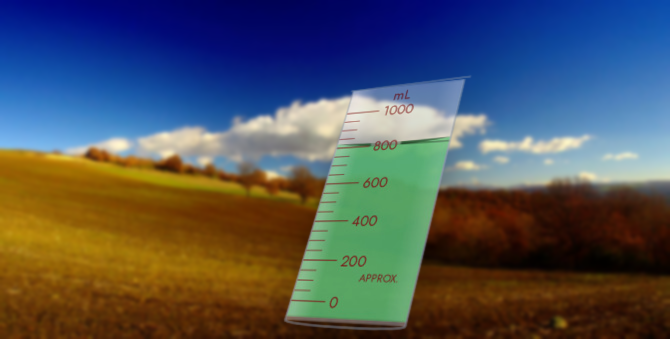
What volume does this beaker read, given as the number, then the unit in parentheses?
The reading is 800 (mL)
